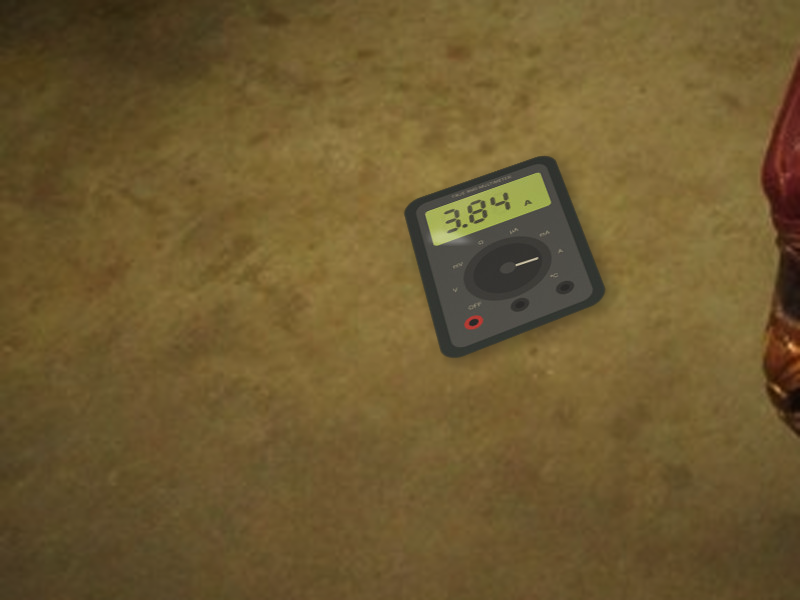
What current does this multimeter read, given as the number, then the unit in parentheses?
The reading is 3.84 (A)
